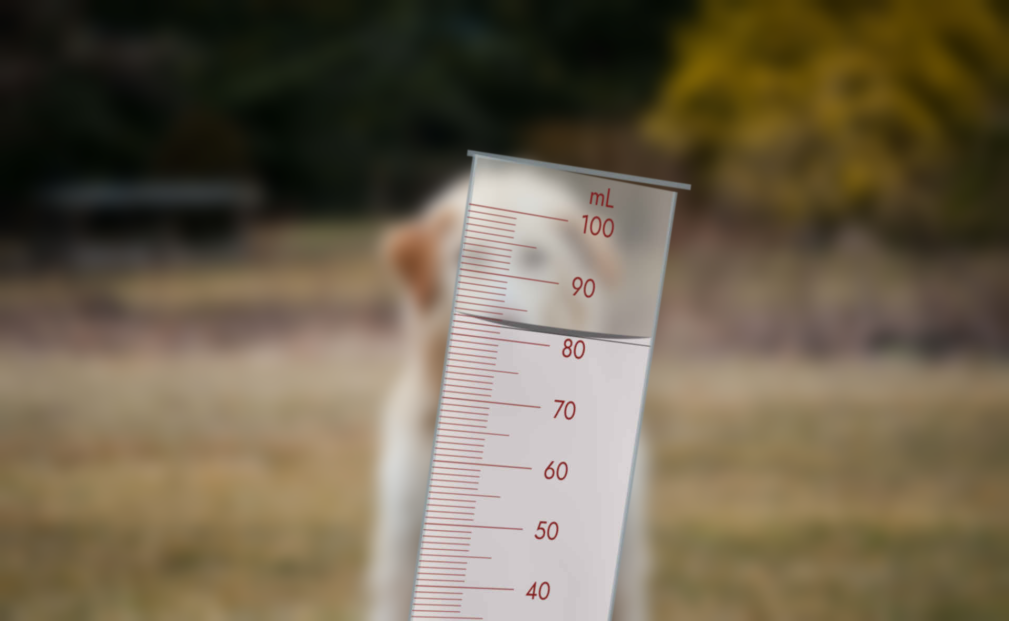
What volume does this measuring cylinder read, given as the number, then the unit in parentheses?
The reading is 82 (mL)
